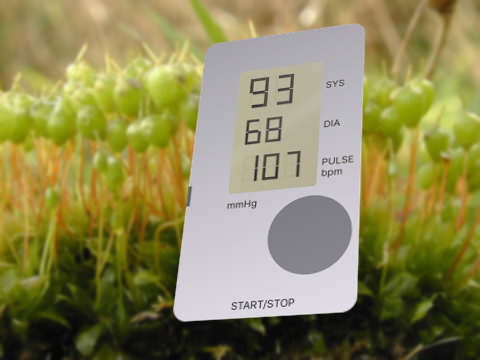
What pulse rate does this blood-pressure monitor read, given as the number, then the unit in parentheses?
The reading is 107 (bpm)
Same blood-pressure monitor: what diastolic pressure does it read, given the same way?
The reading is 68 (mmHg)
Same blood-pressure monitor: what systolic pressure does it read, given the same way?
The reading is 93 (mmHg)
